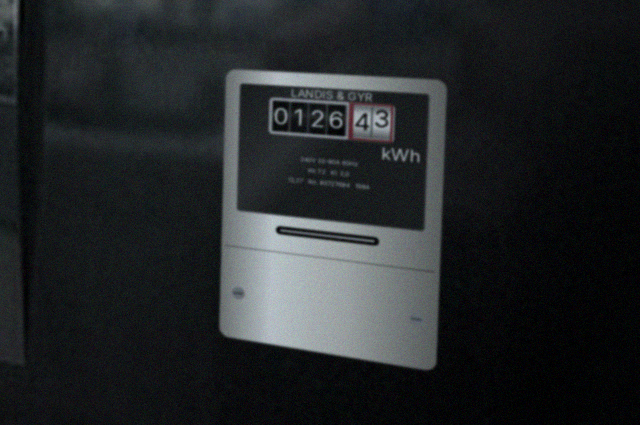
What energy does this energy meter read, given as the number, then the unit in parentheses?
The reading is 126.43 (kWh)
